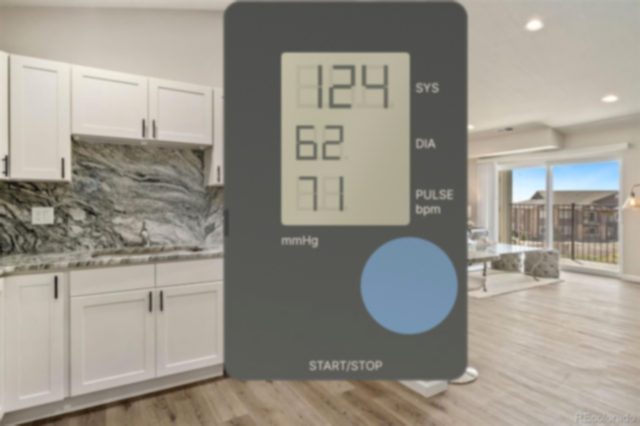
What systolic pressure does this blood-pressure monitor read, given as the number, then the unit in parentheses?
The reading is 124 (mmHg)
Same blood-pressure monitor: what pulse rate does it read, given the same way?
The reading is 71 (bpm)
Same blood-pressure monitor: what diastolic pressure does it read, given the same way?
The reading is 62 (mmHg)
